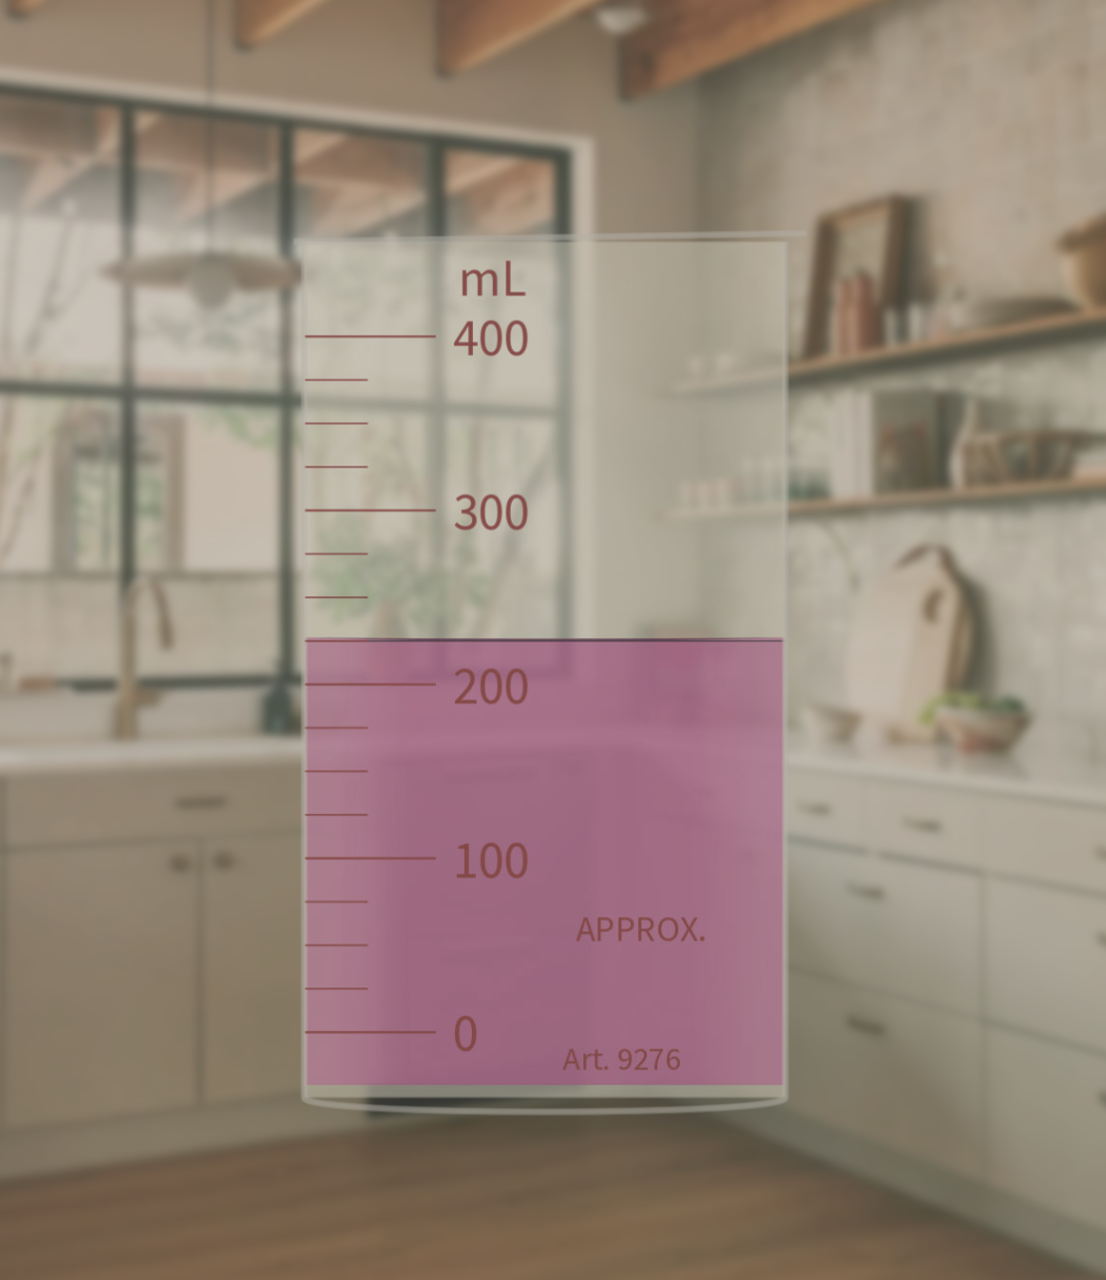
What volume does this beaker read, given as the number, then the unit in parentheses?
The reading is 225 (mL)
